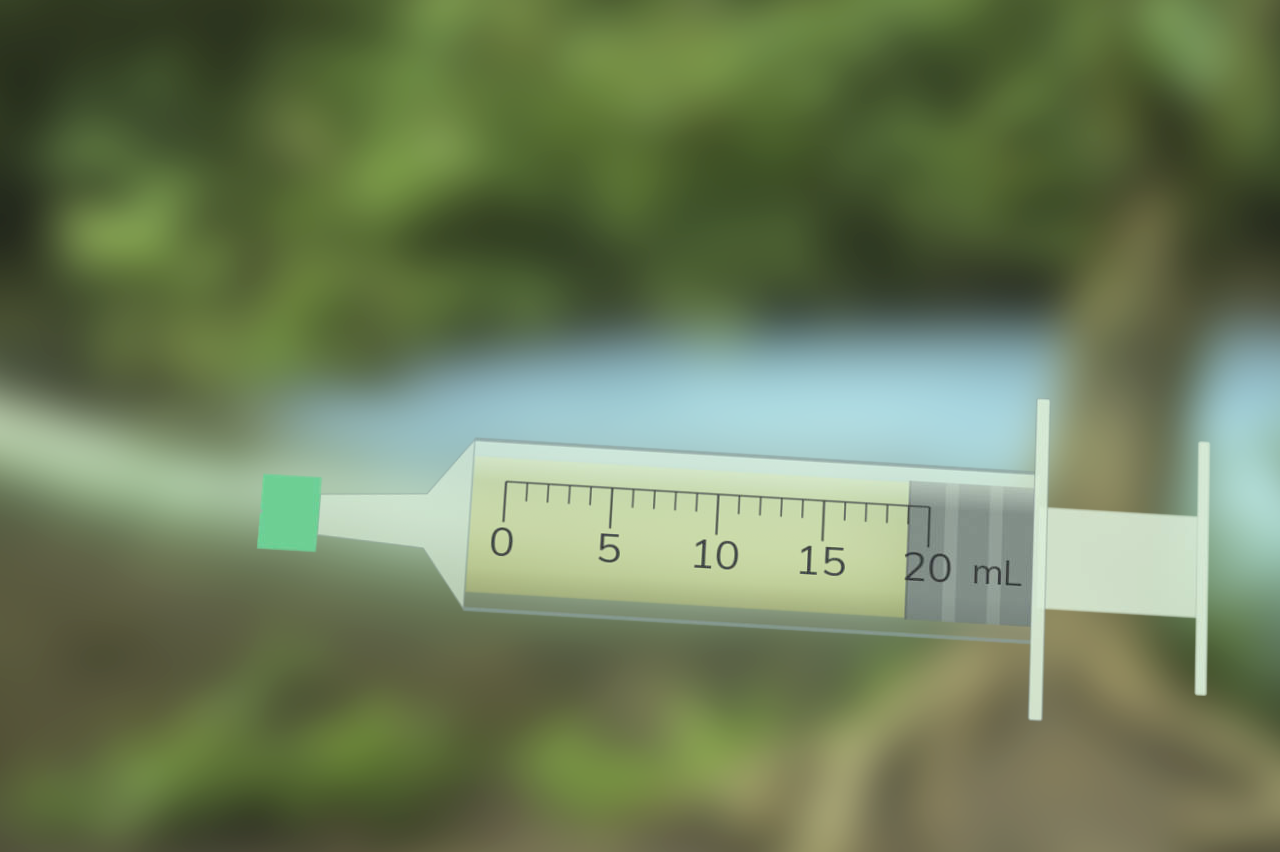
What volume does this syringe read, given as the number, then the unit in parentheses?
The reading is 19 (mL)
